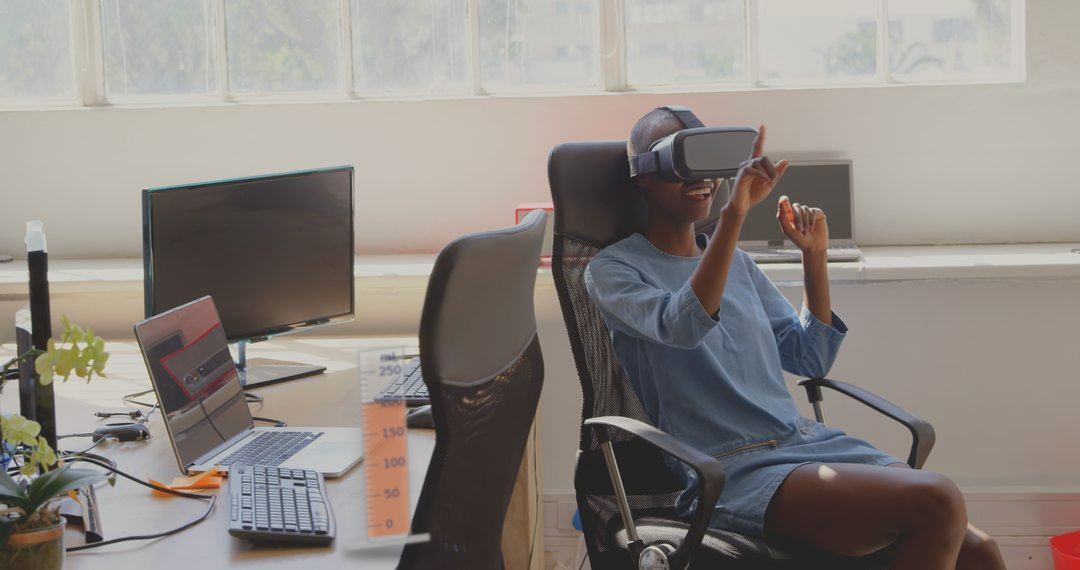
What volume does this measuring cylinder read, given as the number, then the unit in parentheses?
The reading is 200 (mL)
